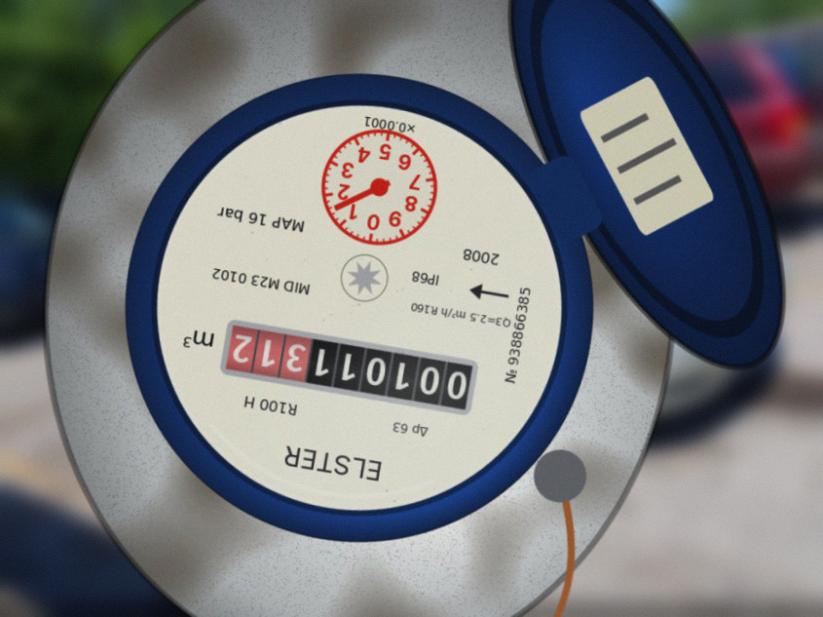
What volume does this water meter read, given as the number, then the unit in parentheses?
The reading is 1011.3121 (m³)
